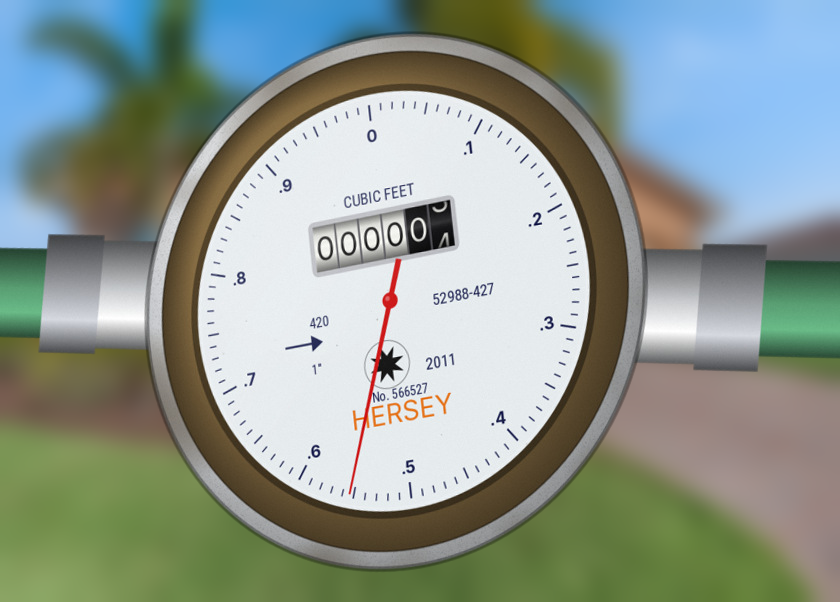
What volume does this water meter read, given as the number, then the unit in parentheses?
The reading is 3.55 (ft³)
